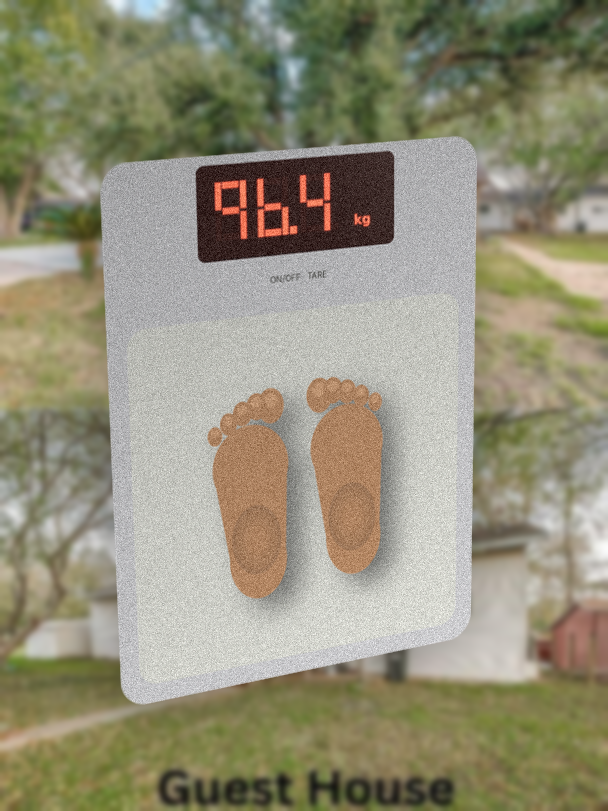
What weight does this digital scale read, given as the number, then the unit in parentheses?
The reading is 96.4 (kg)
